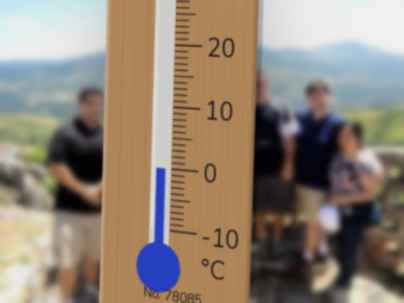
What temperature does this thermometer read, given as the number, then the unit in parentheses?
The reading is 0 (°C)
